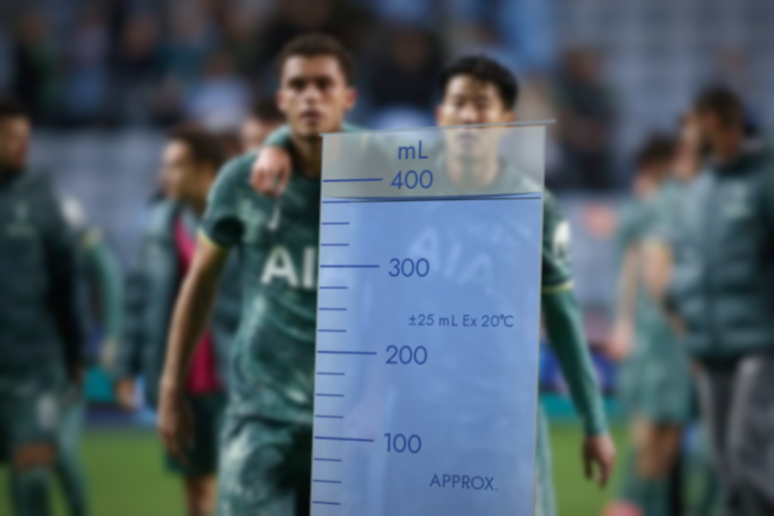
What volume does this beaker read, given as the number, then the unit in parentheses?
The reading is 375 (mL)
